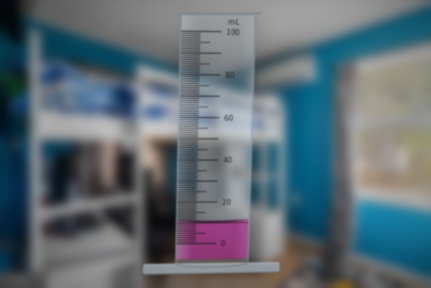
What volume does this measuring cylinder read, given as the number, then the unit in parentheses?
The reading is 10 (mL)
